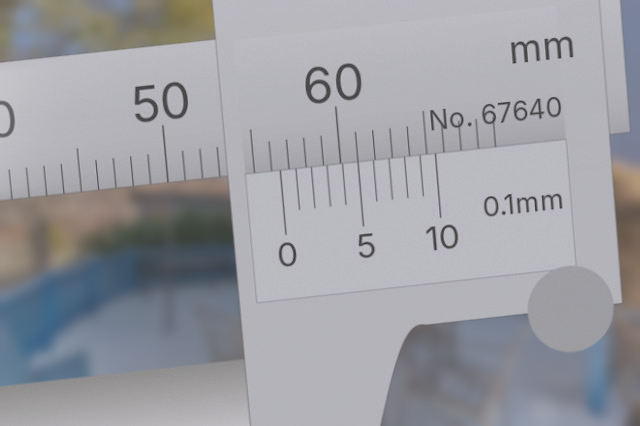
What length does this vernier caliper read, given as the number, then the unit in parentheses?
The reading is 56.5 (mm)
